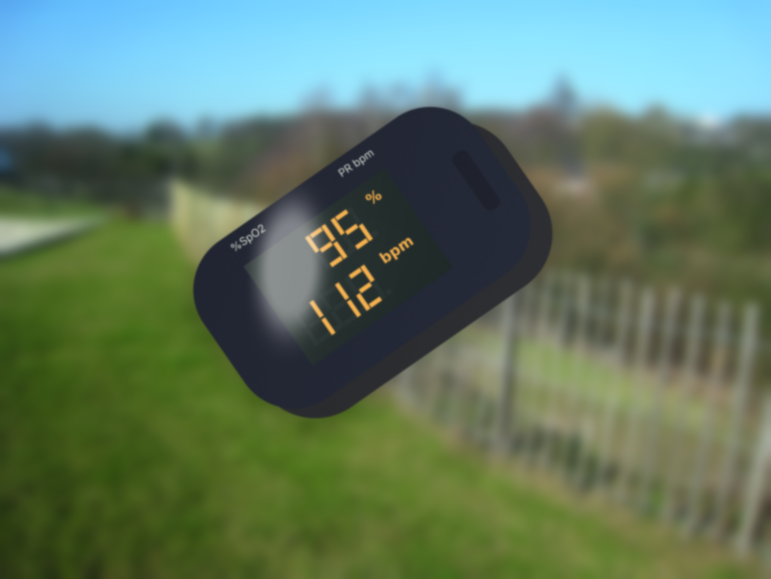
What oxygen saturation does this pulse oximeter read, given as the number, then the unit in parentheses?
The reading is 95 (%)
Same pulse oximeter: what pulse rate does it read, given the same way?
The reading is 112 (bpm)
